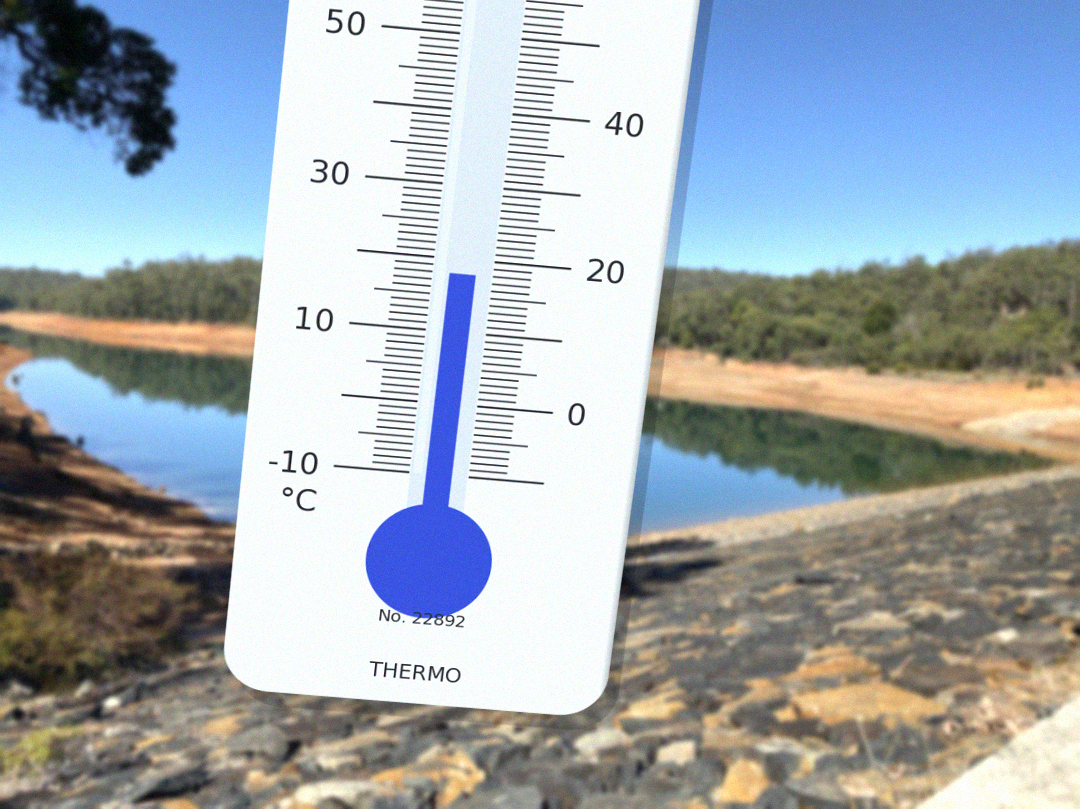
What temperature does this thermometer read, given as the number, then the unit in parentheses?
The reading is 18 (°C)
